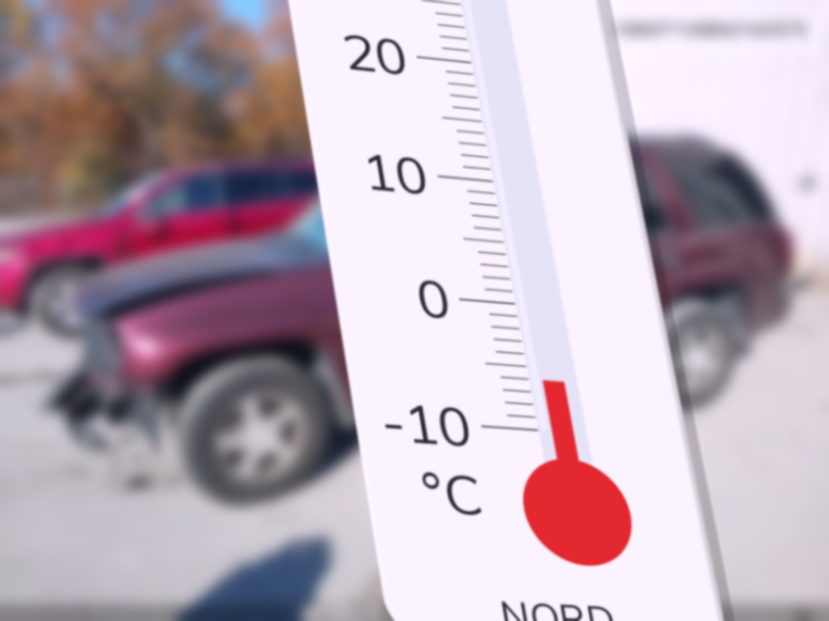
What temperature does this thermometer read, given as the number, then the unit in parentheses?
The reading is -6 (°C)
